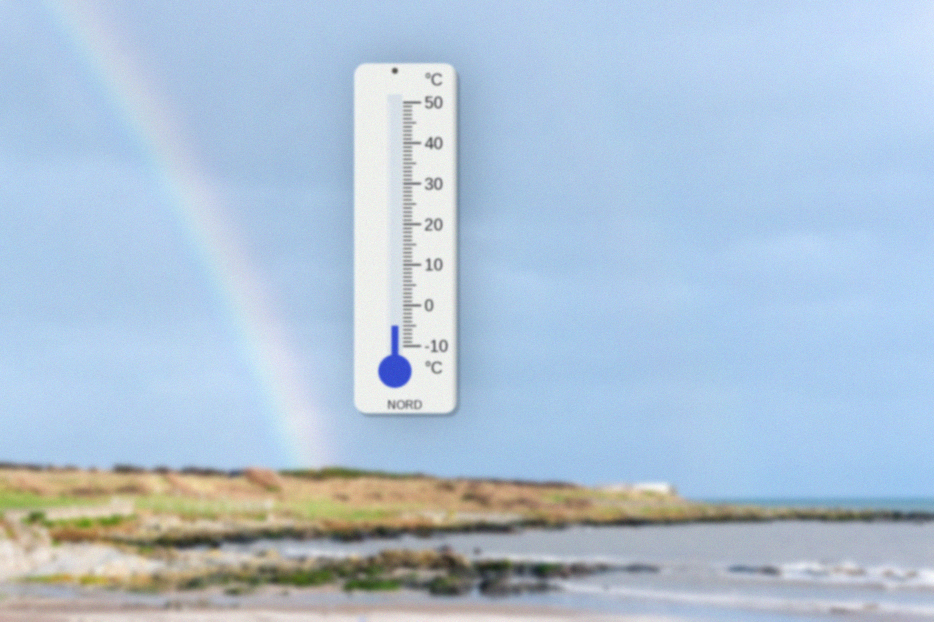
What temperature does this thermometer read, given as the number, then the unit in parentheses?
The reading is -5 (°C)
